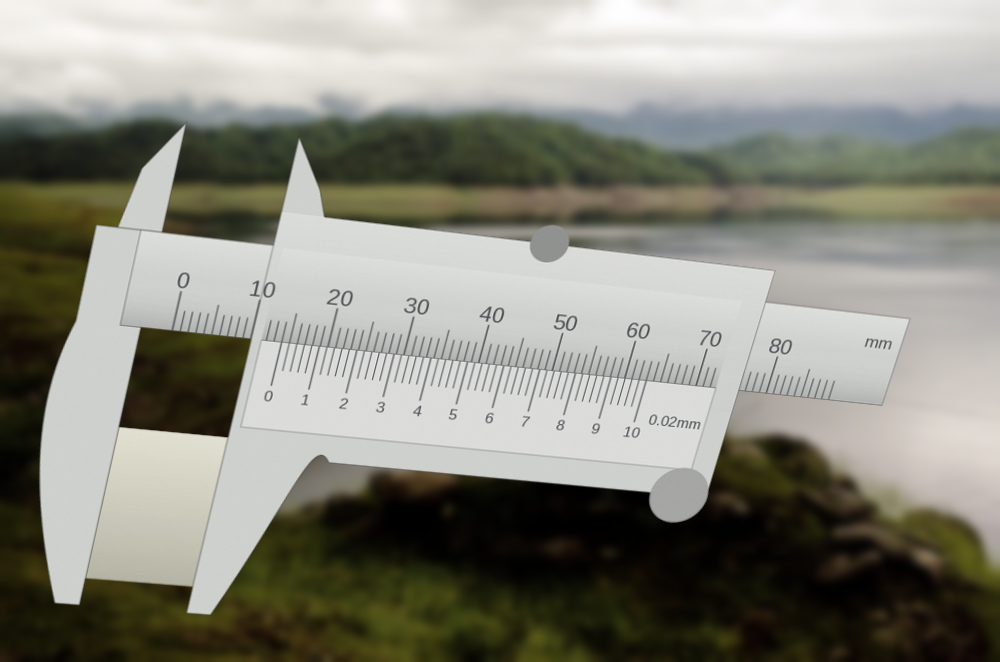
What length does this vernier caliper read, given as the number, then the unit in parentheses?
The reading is 14.0 (mm)
